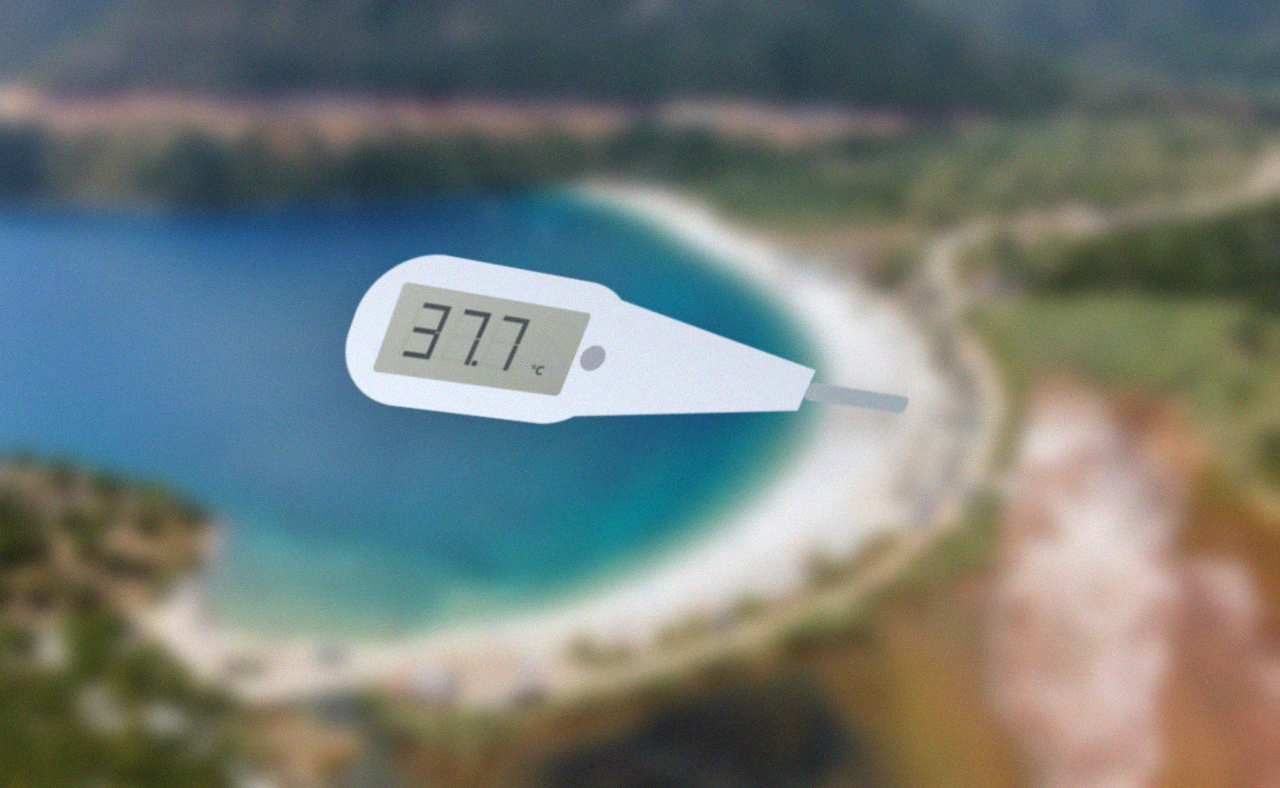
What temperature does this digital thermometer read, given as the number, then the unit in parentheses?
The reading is 37.7 (°C)
